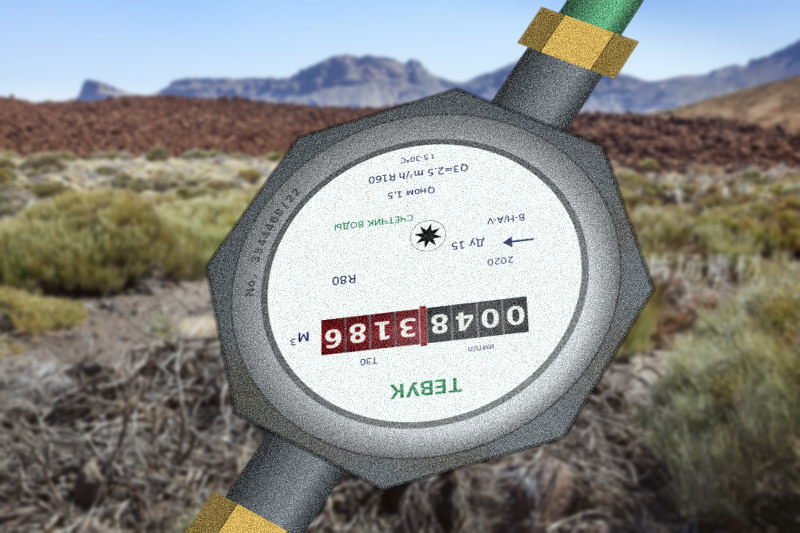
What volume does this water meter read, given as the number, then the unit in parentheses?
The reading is 48.3186 (m³)
